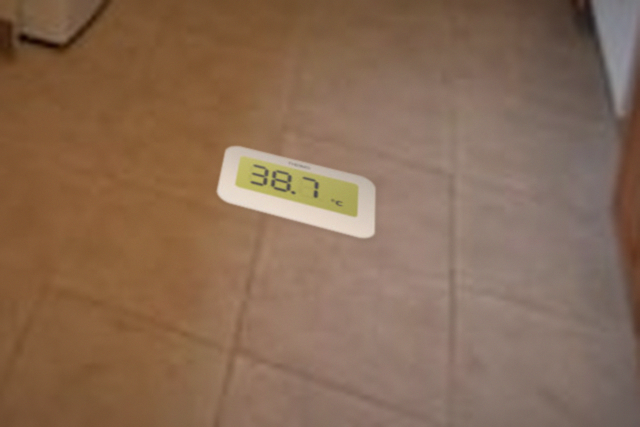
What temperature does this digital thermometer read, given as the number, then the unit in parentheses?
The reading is 38.7 (°C)
